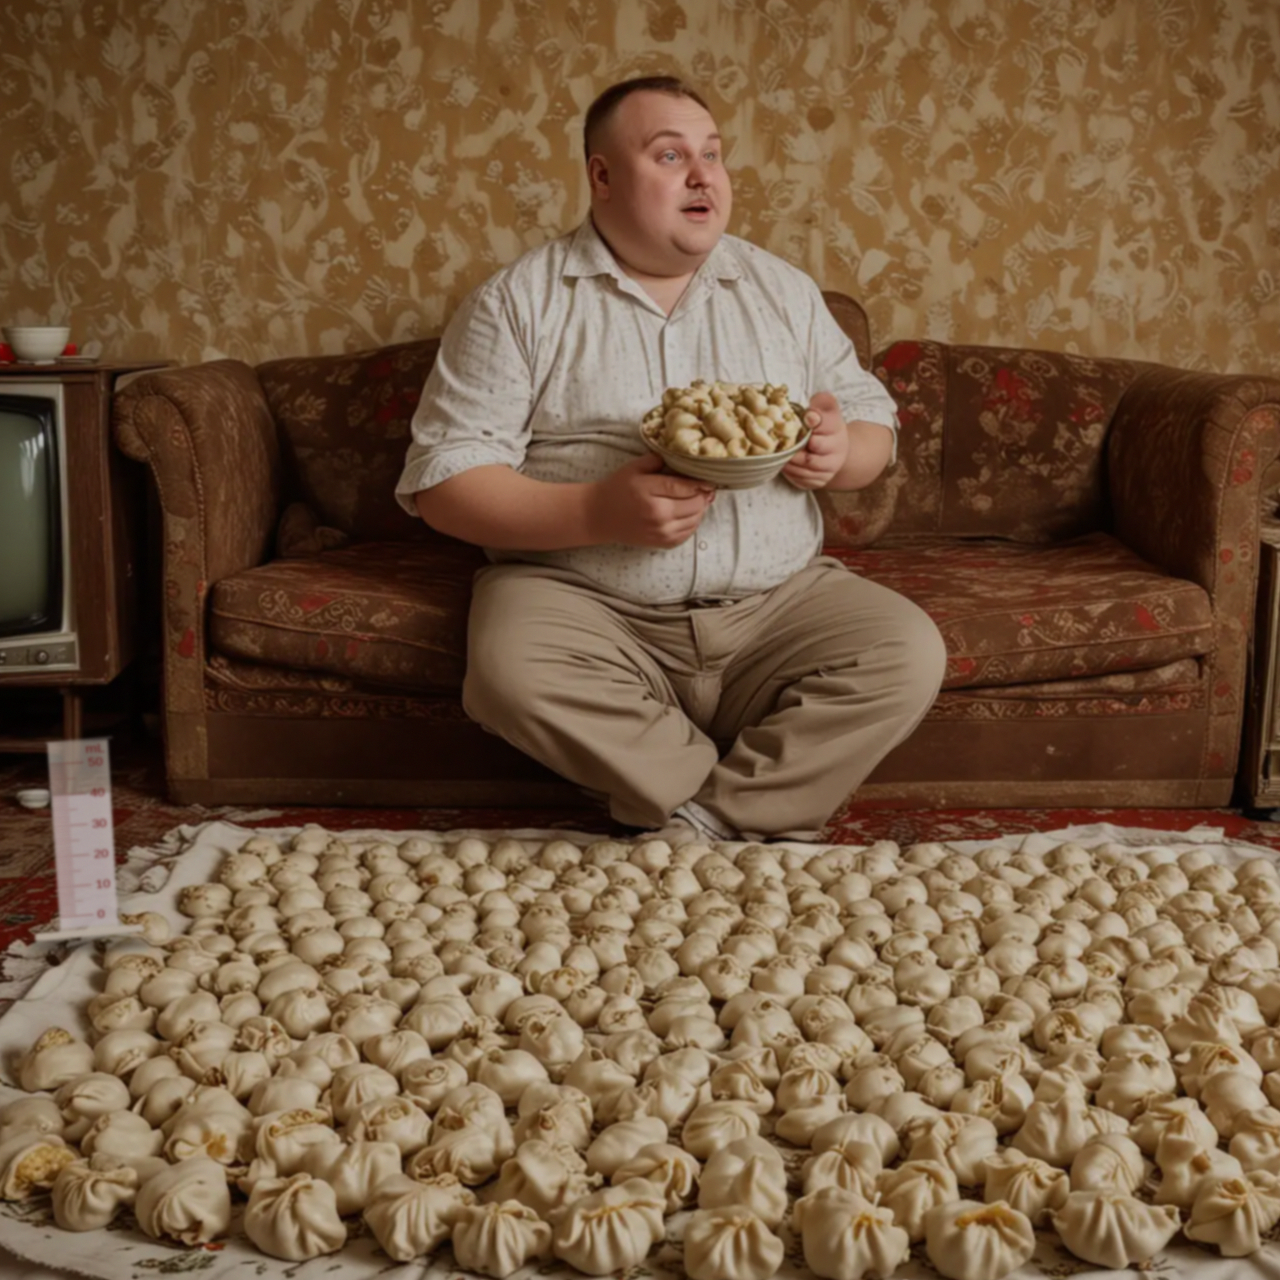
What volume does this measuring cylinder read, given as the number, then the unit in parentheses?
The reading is 40 (mL)
